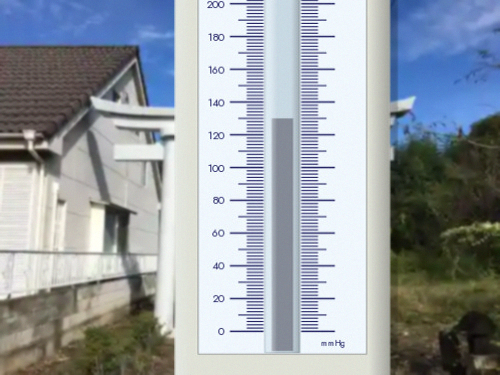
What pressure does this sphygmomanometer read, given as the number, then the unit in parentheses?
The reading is 130 (mmHg)
